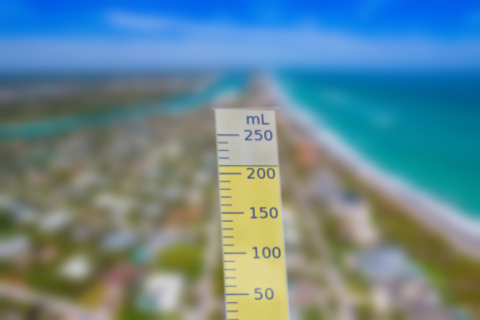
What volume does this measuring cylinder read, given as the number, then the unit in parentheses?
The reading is 210 (mL)
